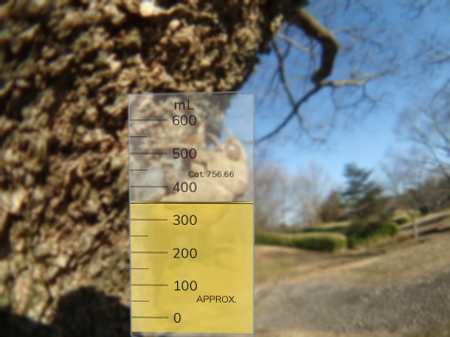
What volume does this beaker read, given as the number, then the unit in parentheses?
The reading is 350 (mL)
